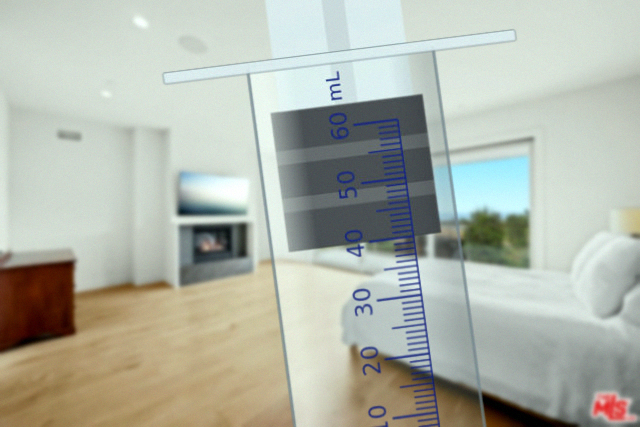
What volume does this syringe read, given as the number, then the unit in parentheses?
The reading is 40 (mL)
